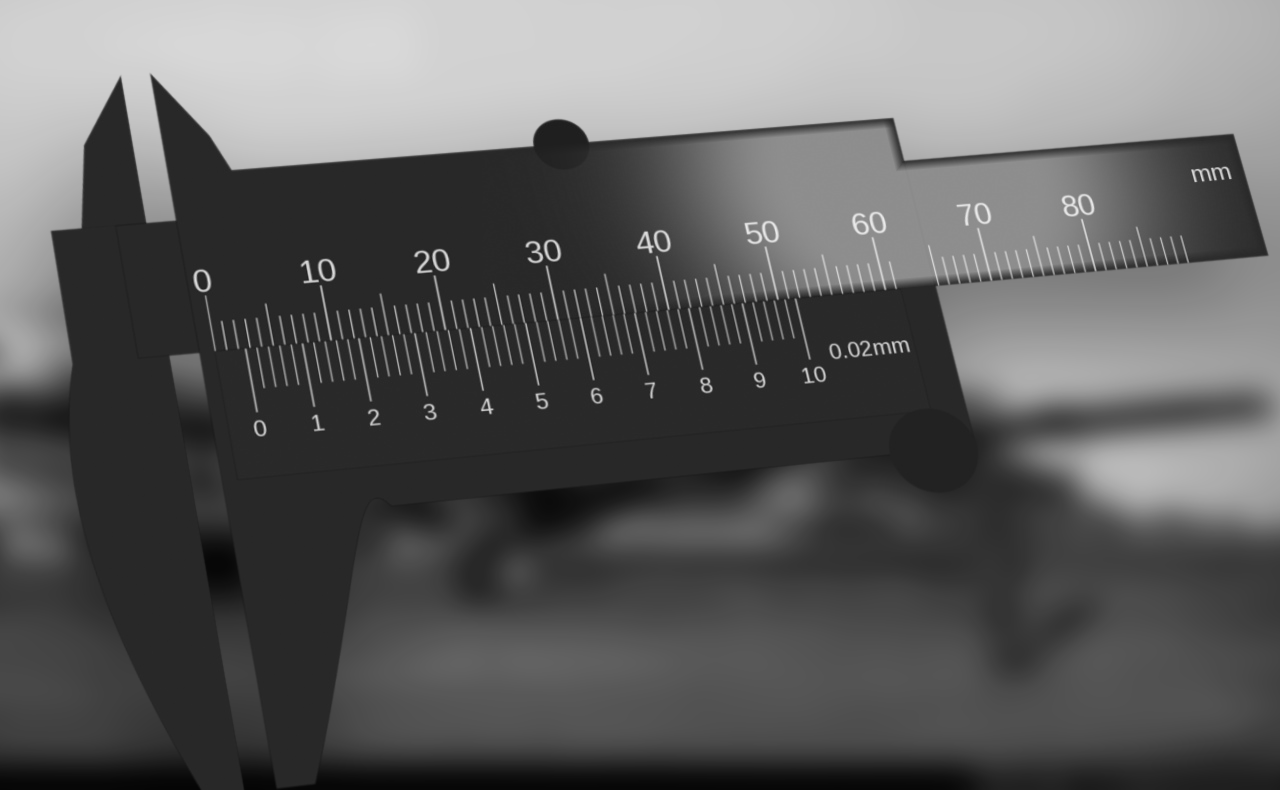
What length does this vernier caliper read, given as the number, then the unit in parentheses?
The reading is 2.6 (mm)
